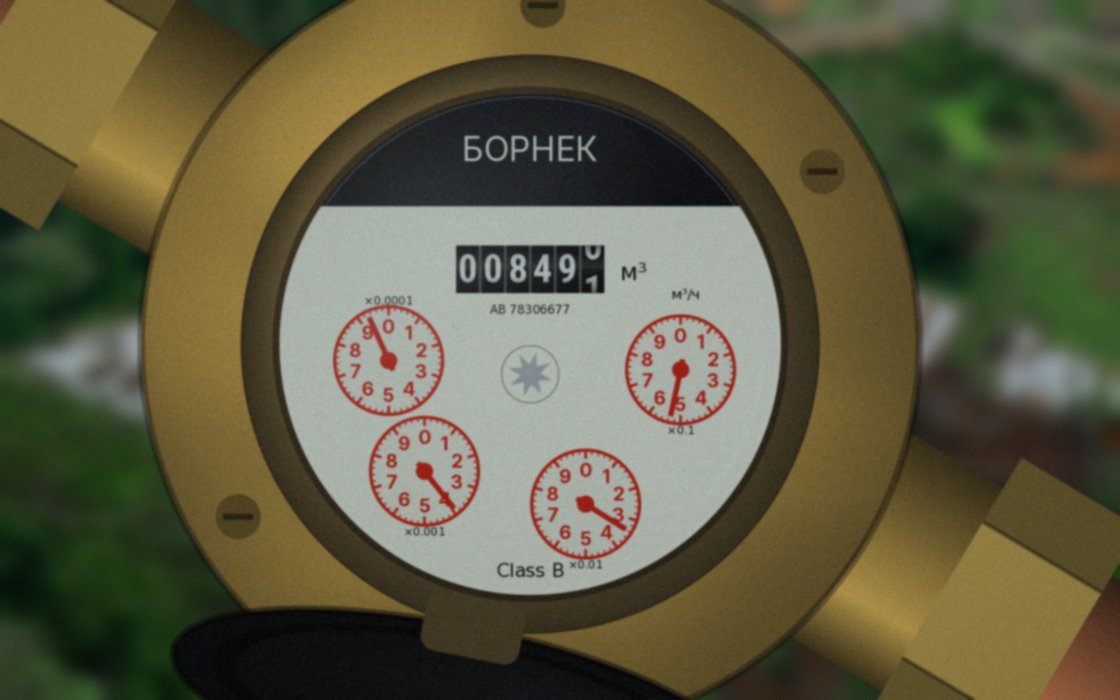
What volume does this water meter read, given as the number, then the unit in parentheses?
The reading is 8490.5339 (m³)
